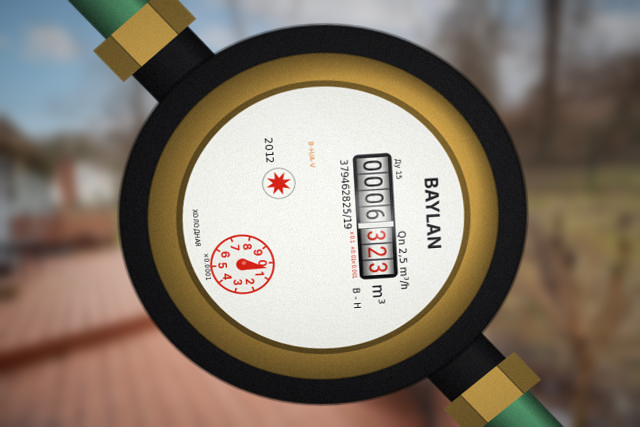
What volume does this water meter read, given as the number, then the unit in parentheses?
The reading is 6.3230 (m³)
